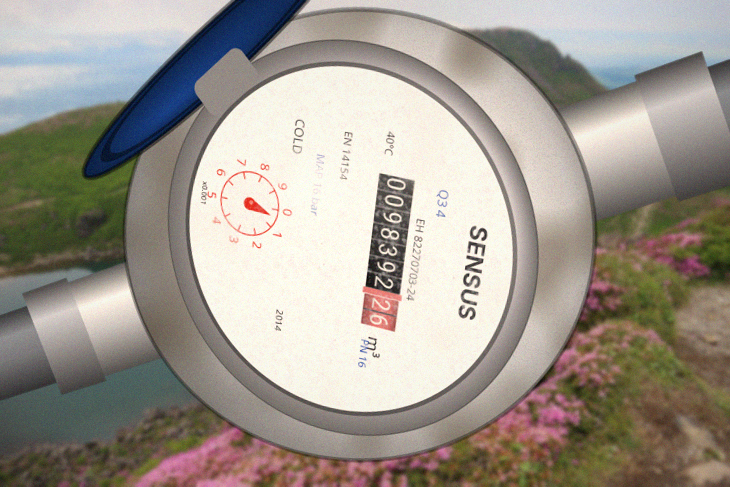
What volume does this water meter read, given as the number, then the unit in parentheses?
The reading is 98392.260 (m³)
